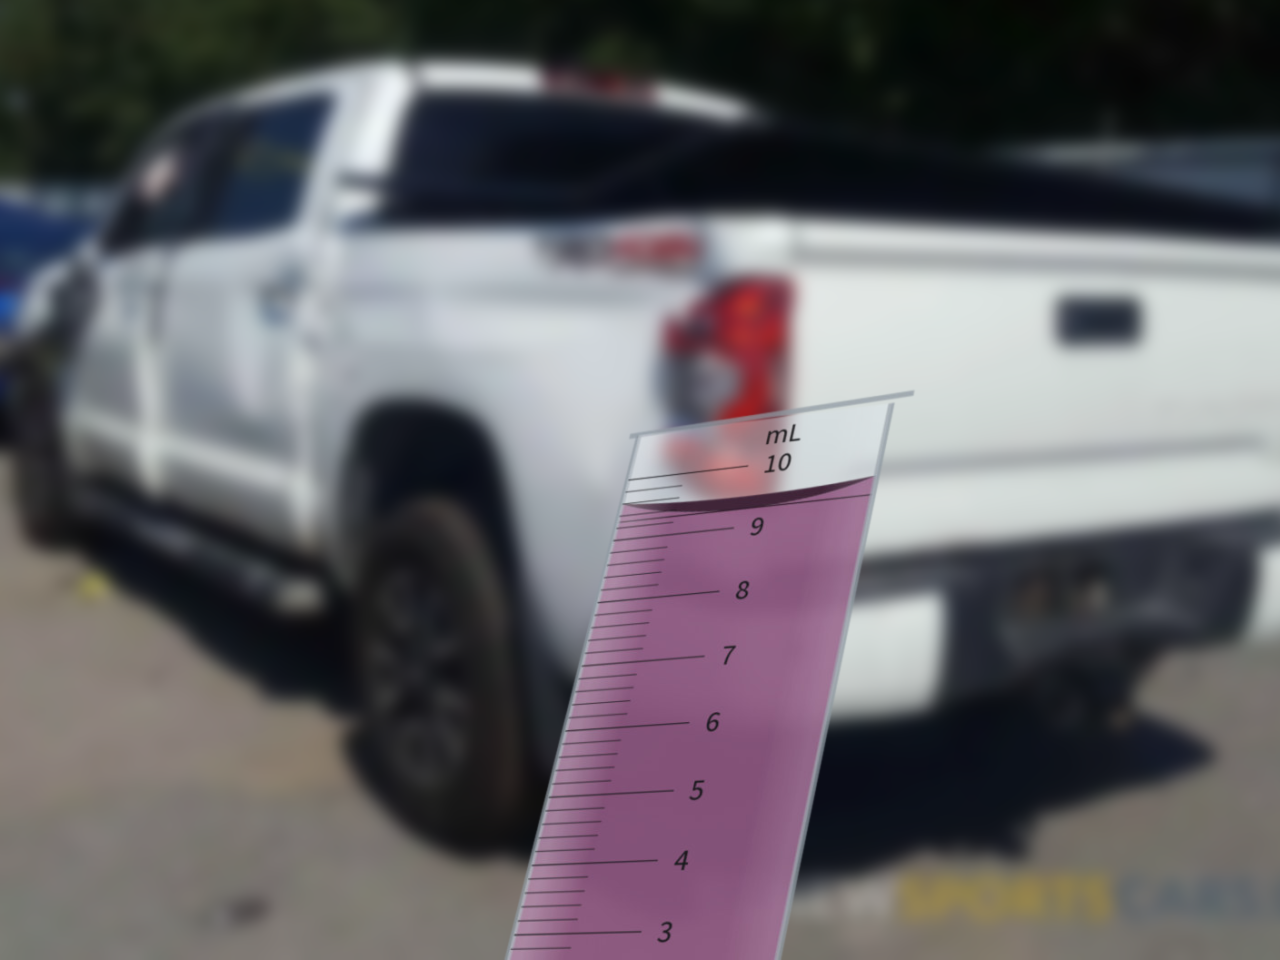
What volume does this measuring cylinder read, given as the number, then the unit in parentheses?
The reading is 9.3 (mL)
